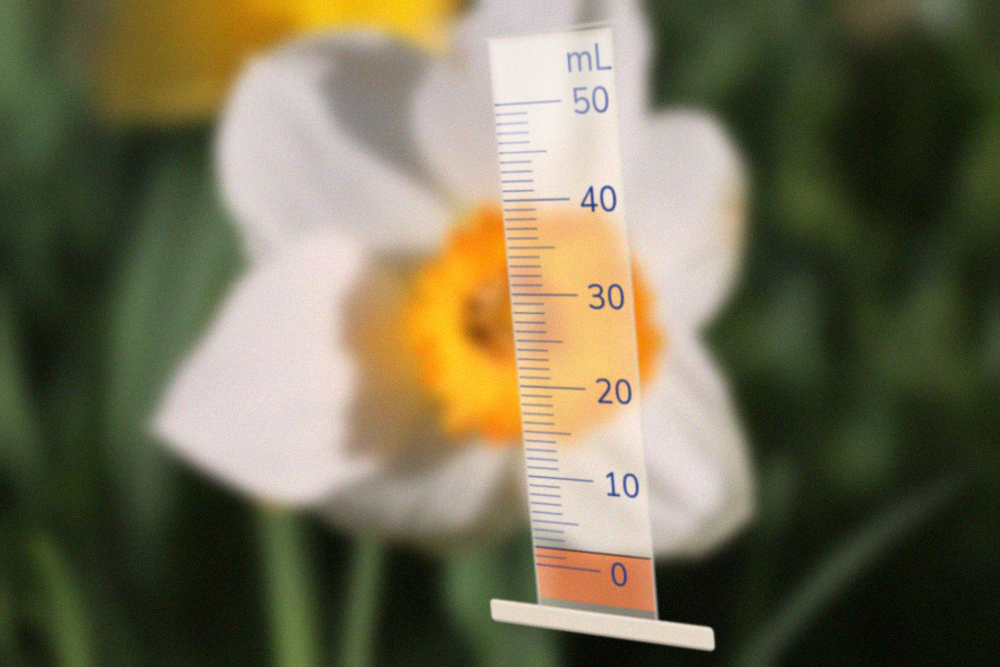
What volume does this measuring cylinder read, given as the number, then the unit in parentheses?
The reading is 2 (mL)
